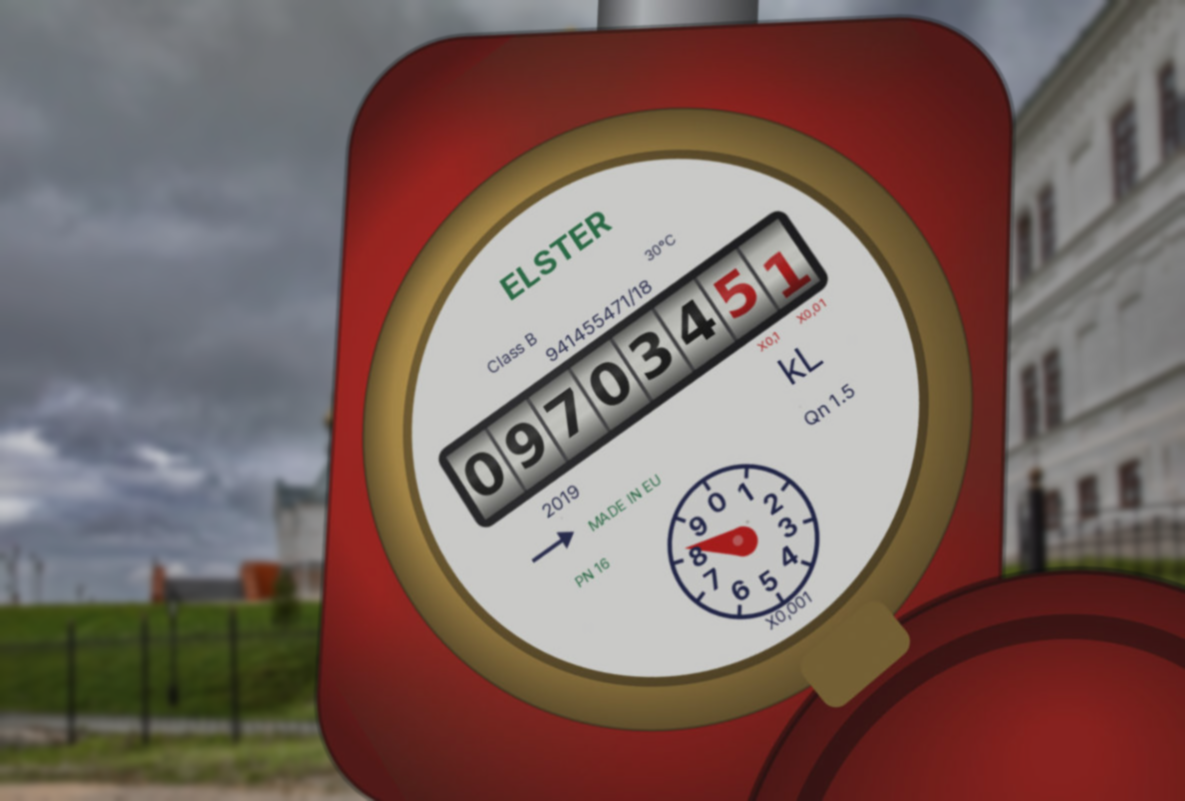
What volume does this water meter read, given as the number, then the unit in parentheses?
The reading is 97034.508 (kL)
